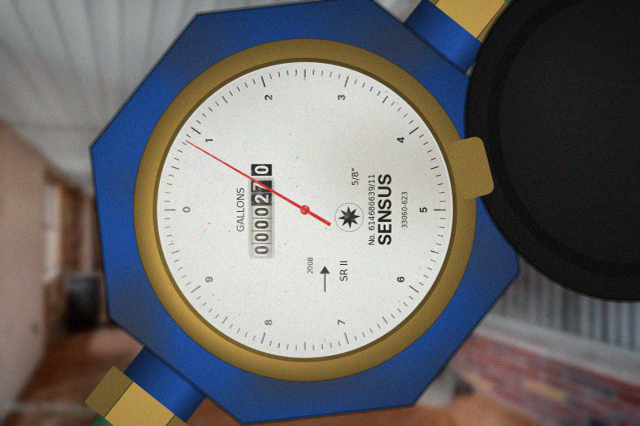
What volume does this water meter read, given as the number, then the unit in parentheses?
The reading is 270.8 (gal)
